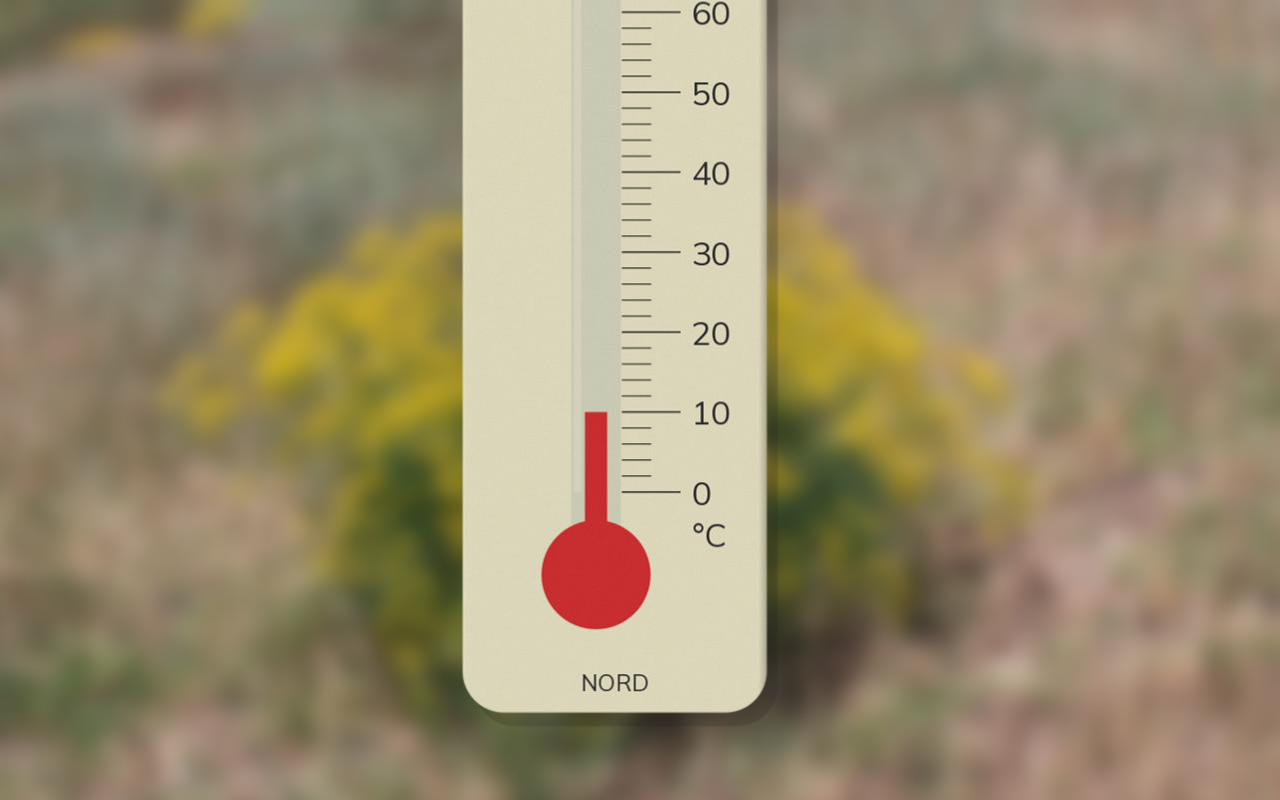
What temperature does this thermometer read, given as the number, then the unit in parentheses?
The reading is 10 (°C)
